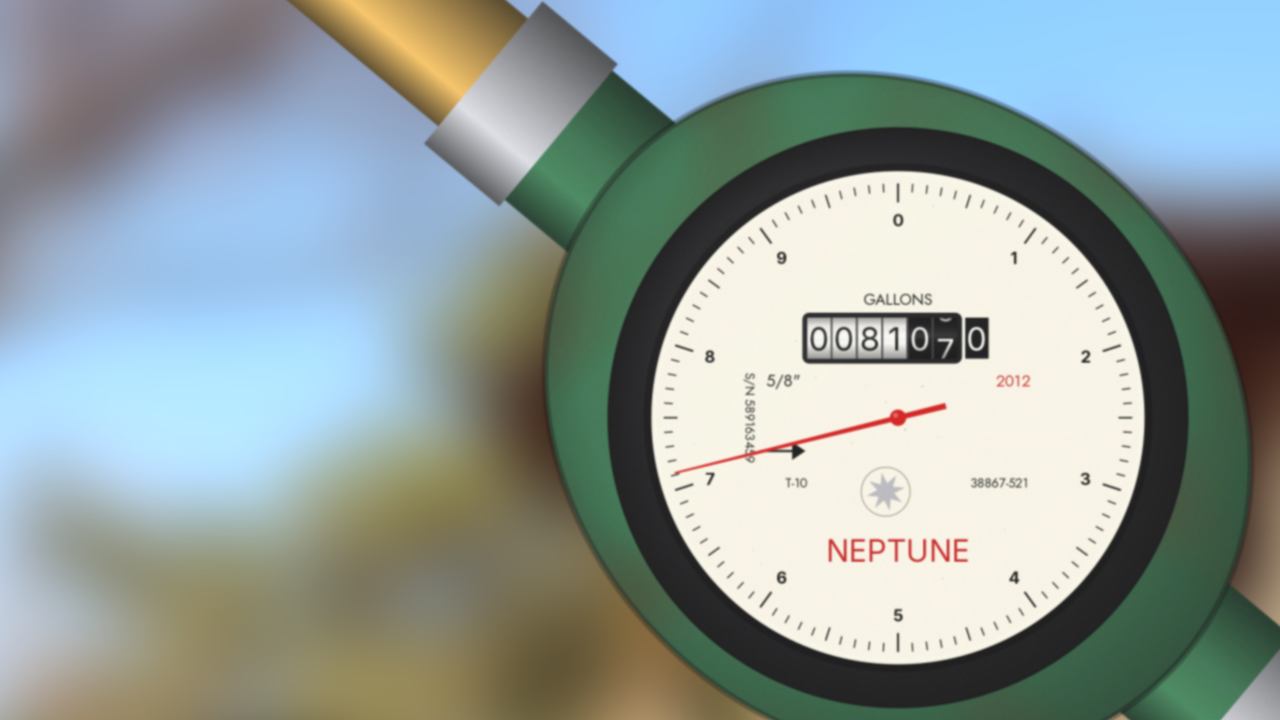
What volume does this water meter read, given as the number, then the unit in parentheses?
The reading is 81067.1 (gal)
